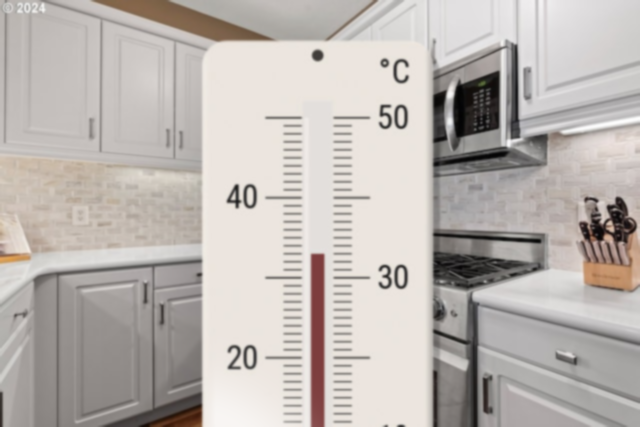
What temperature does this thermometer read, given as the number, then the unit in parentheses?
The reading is 33 (°C)
